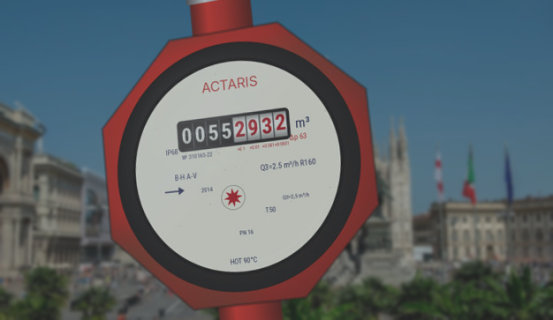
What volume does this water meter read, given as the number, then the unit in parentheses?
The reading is 55.2932 (m³)
